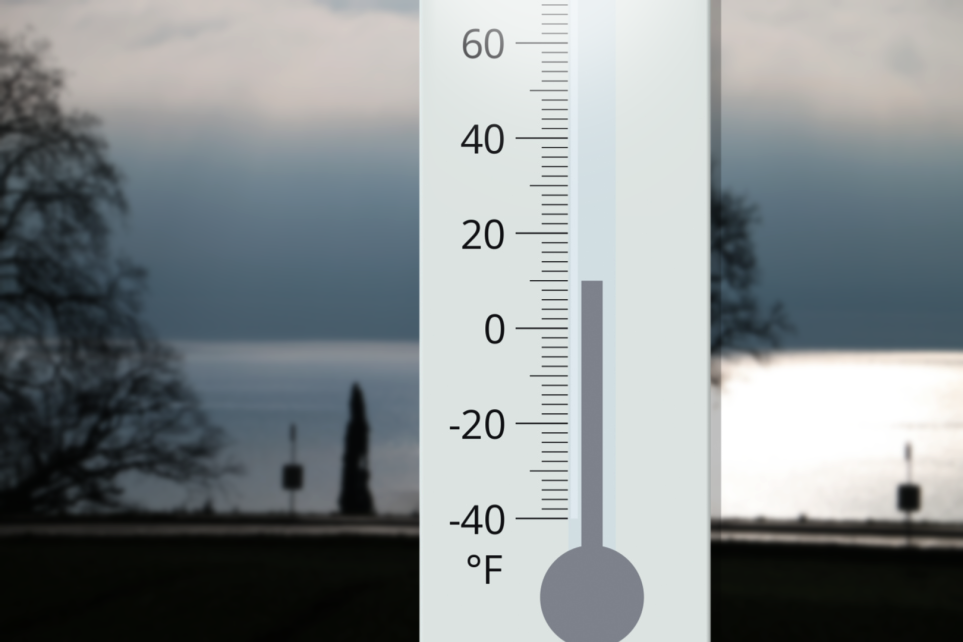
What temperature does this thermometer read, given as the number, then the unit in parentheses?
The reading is 10 (°F)
